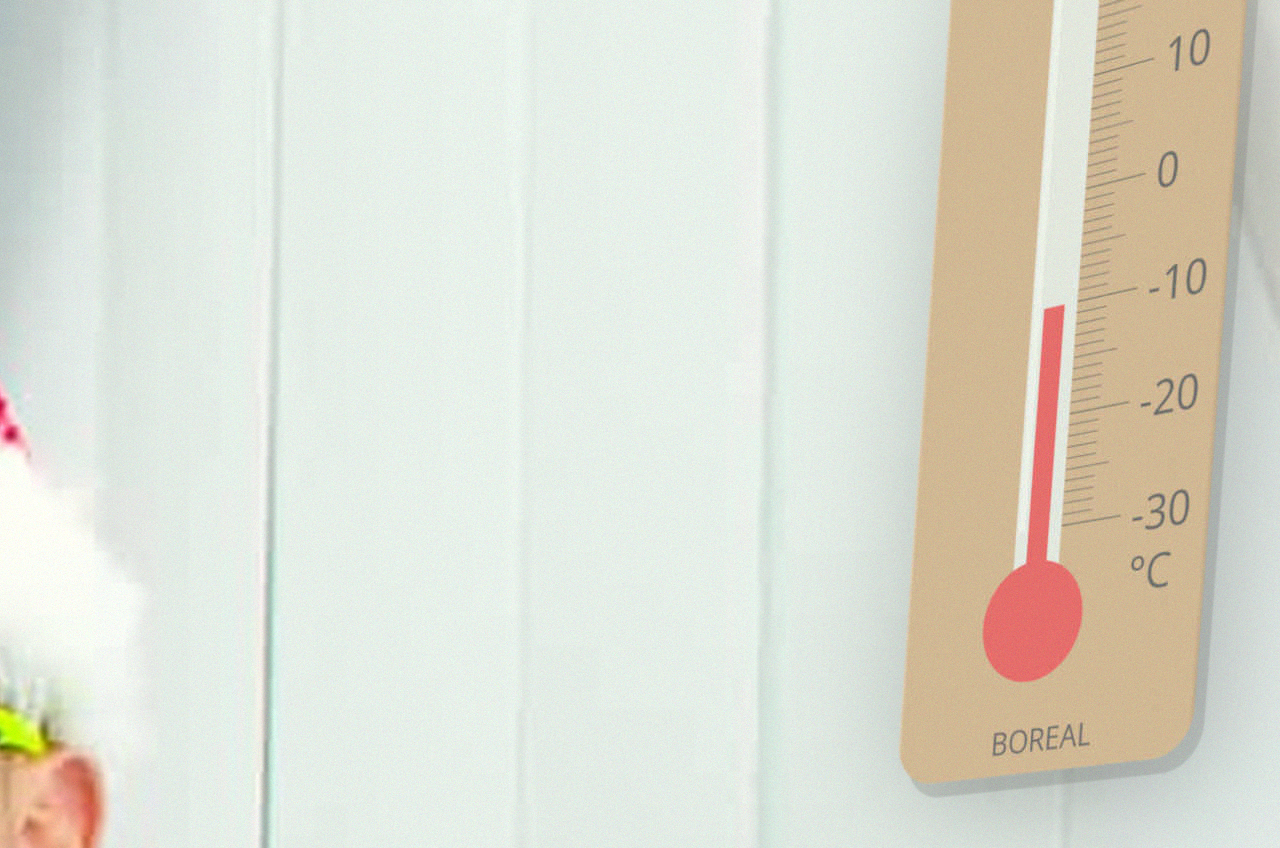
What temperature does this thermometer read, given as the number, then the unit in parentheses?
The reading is -10 (°C)
